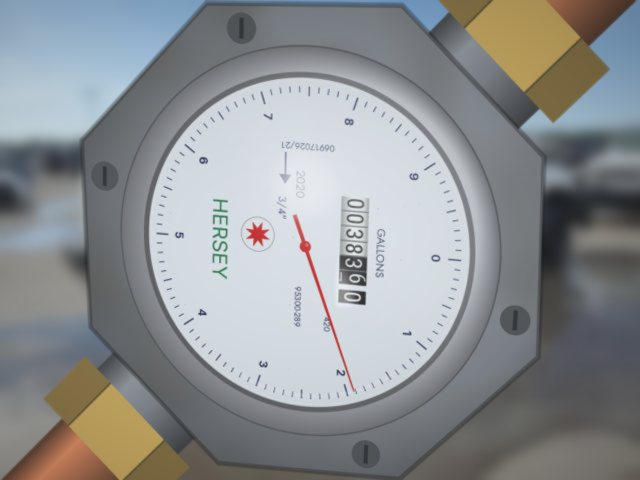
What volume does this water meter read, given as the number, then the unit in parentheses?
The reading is 38361.9 (gal)
